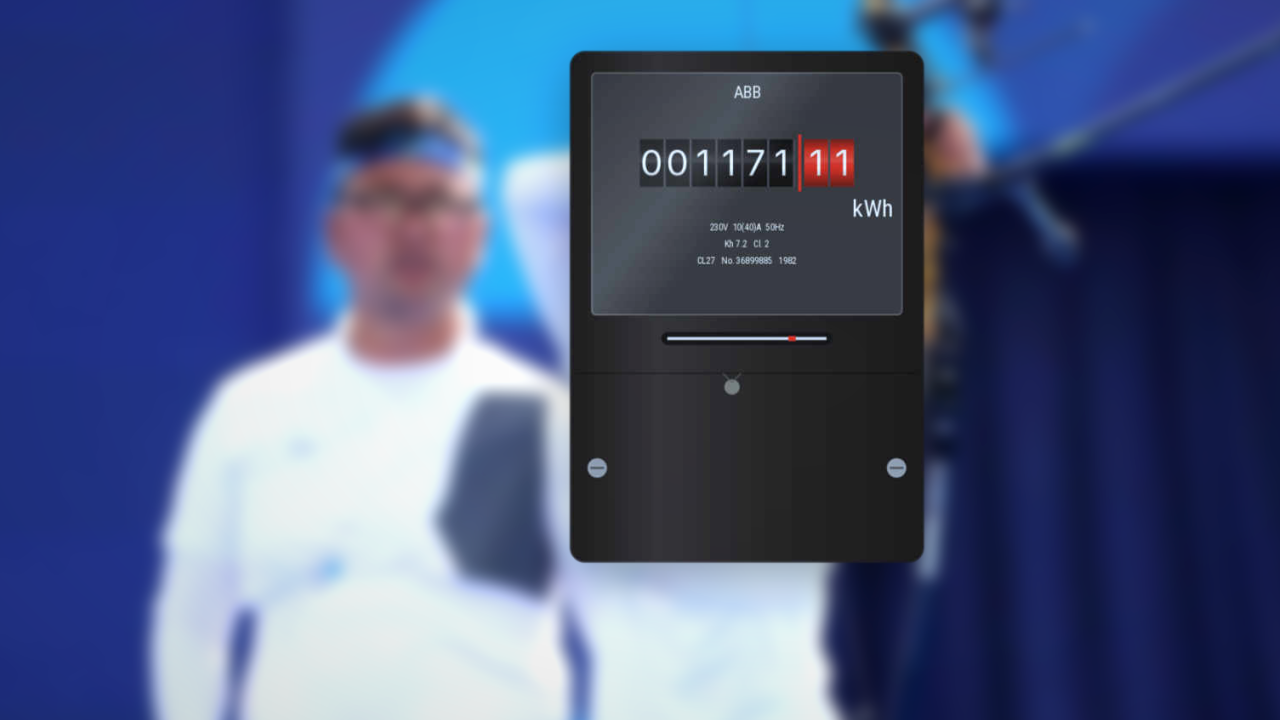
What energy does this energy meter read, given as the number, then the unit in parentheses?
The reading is 1171.11 (kWh)
